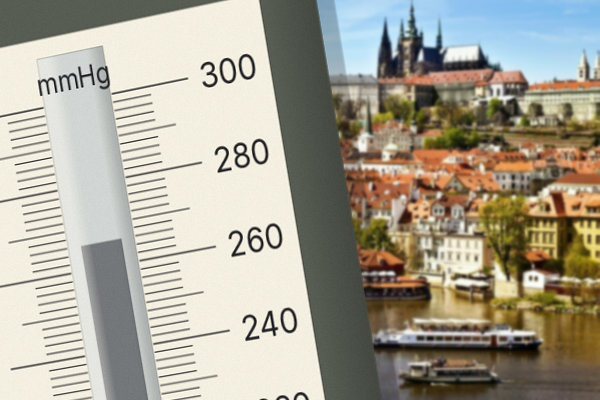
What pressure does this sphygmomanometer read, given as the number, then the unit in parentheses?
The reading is 266 (mmHg)
